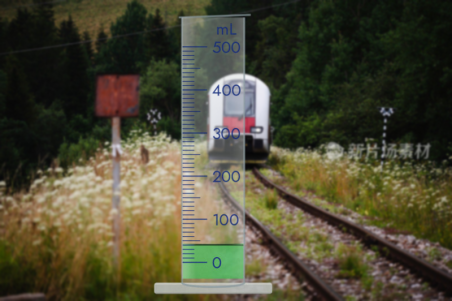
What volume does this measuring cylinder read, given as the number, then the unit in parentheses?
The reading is 40 (mL)
